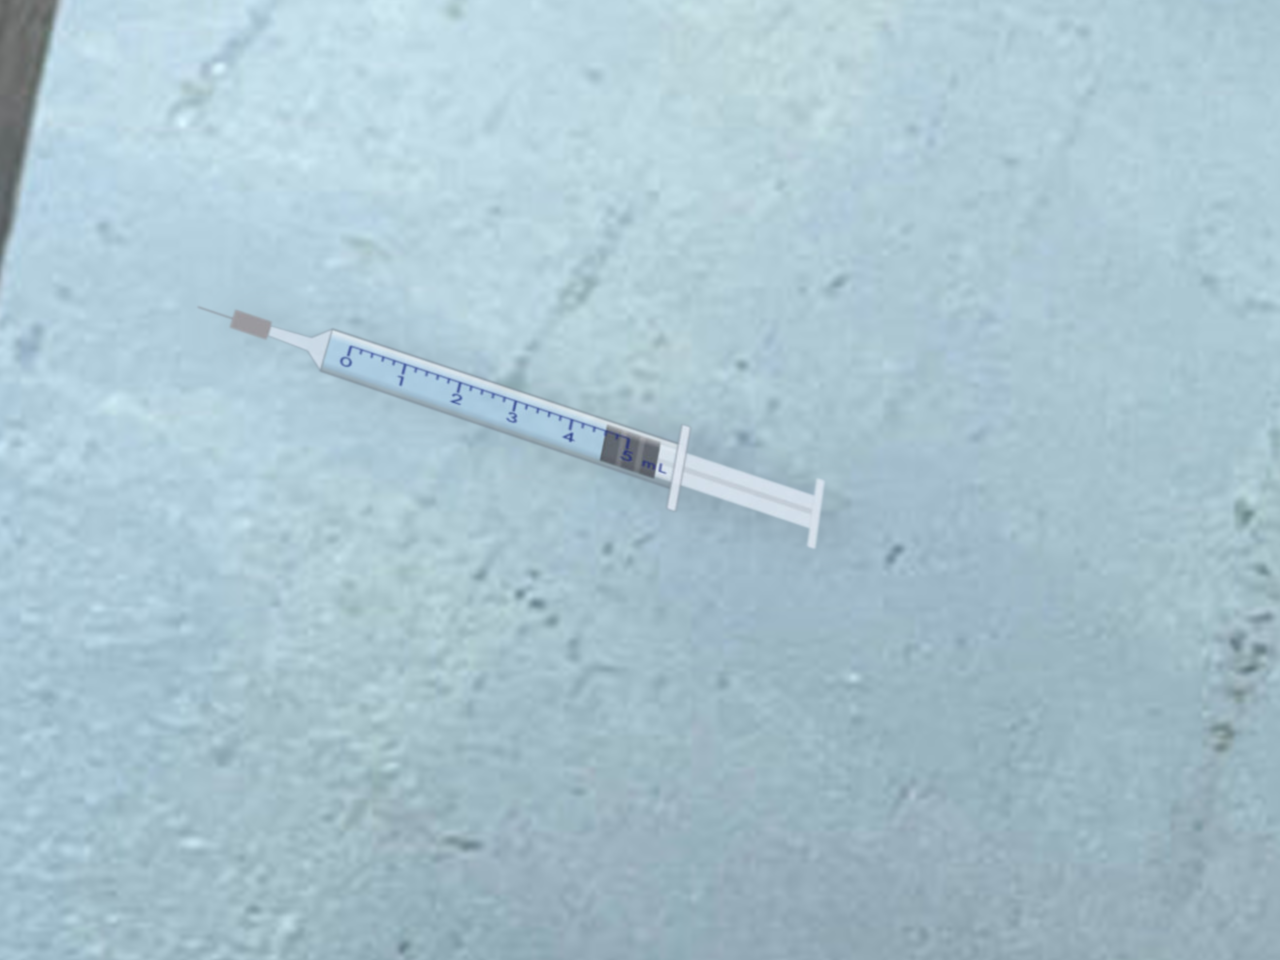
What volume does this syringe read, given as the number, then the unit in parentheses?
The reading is 4.6 (mL)
